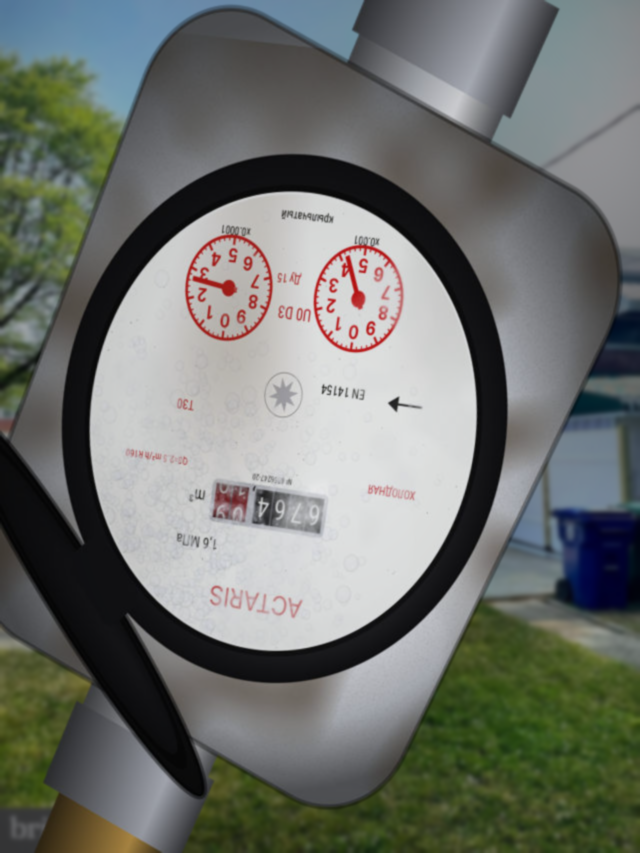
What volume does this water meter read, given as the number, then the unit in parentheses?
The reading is 6764.0942 (m³)
